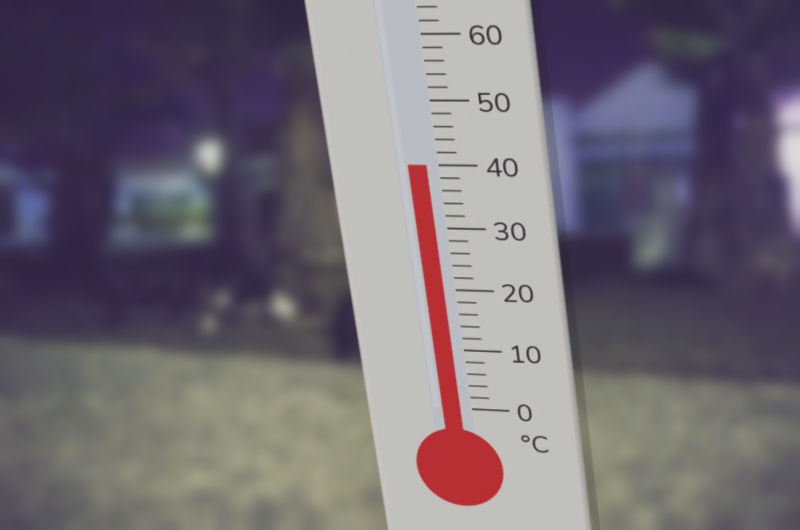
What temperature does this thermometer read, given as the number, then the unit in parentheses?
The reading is 40 (°C)
